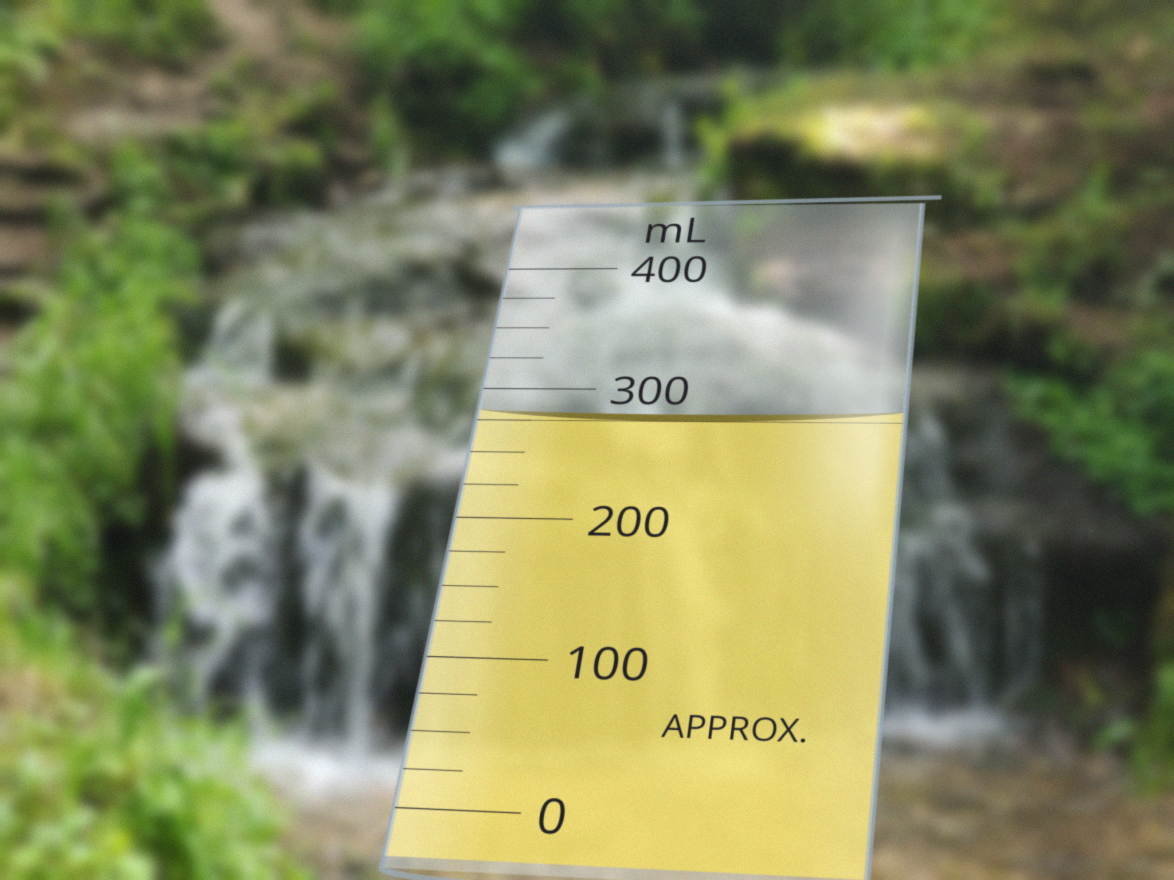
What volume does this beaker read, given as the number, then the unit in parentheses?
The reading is 275 (mL)
